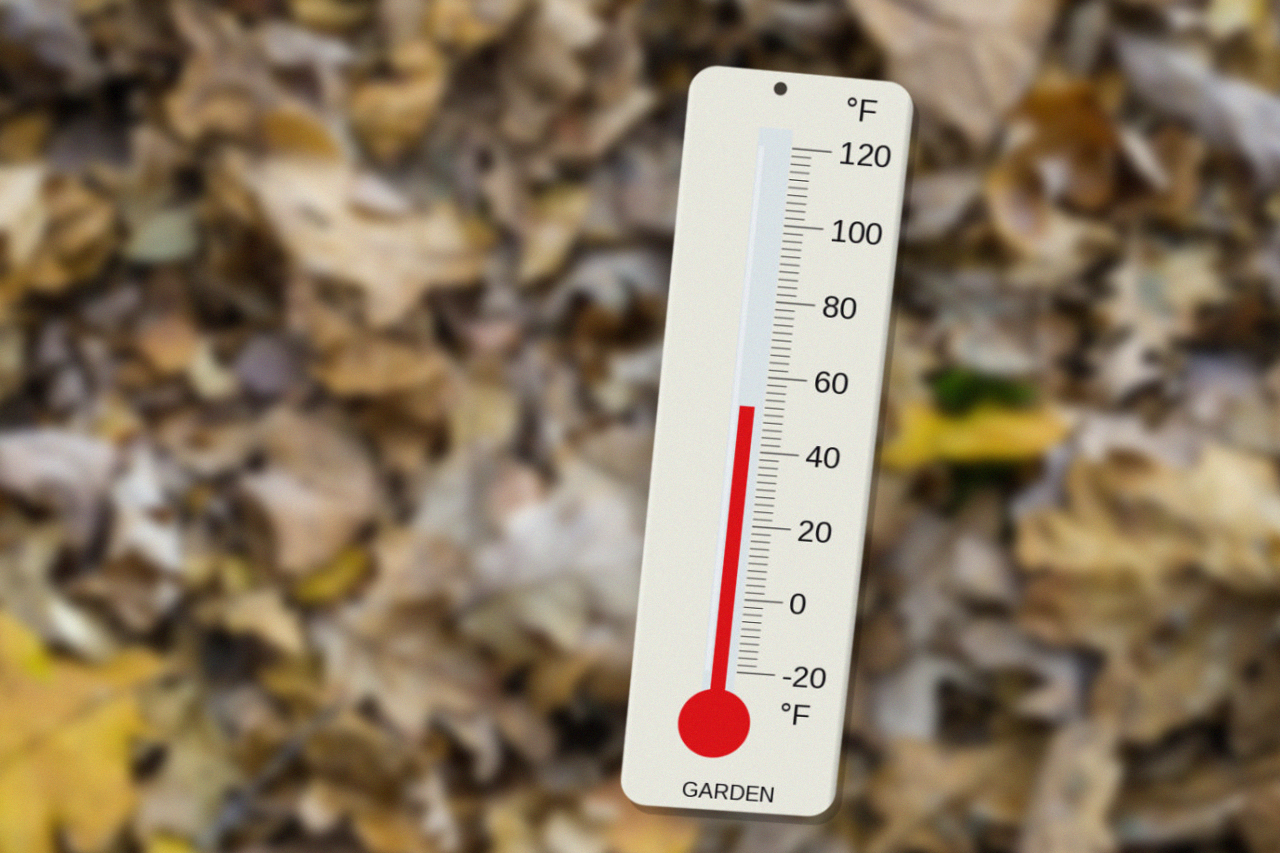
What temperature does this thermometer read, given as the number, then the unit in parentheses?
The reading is 52 (°F)
